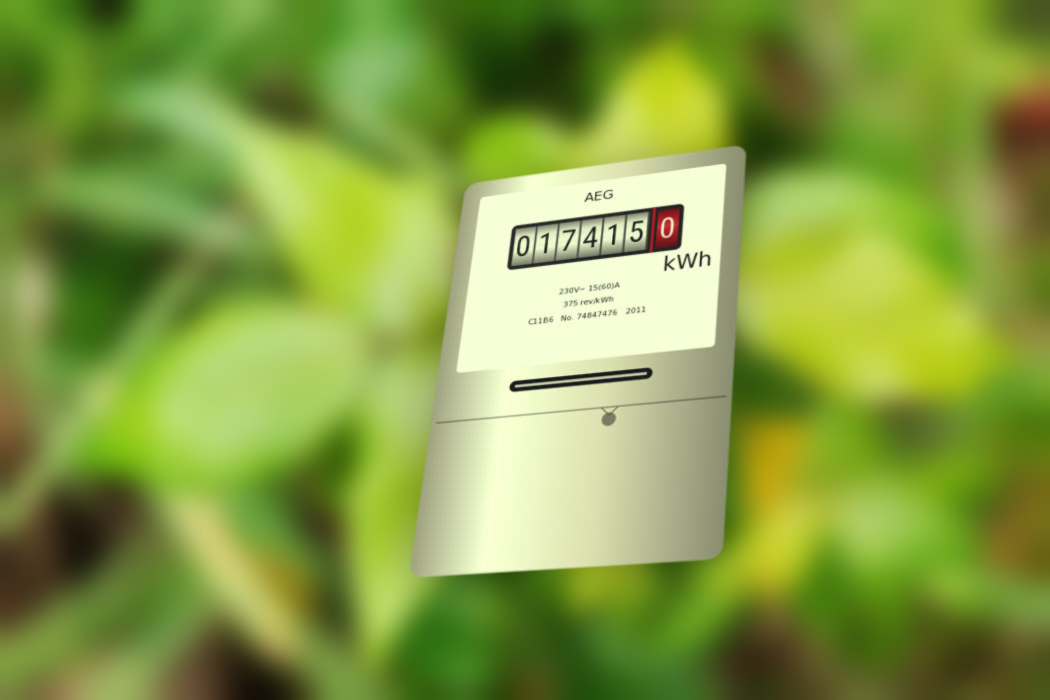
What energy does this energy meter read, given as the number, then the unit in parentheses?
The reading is 17415.0 (kWh)
